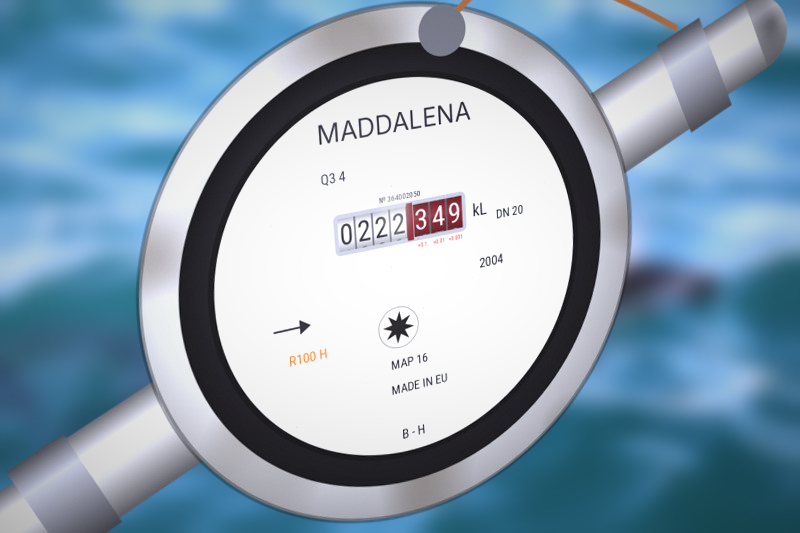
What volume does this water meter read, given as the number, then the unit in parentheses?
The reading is 222.349 (kL)
